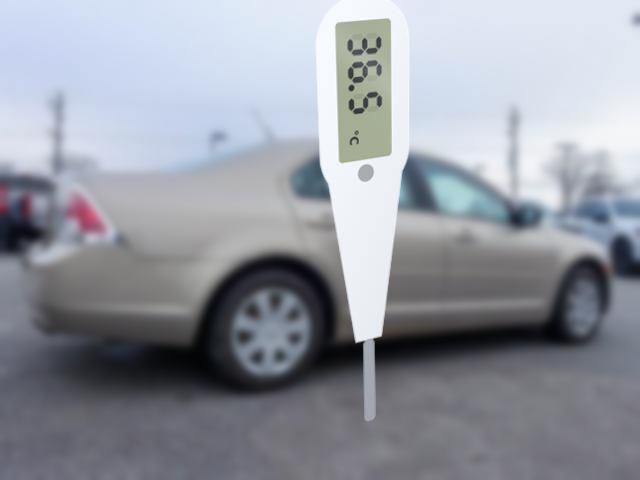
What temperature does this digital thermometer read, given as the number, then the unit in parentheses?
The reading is 36.5 (°C)
